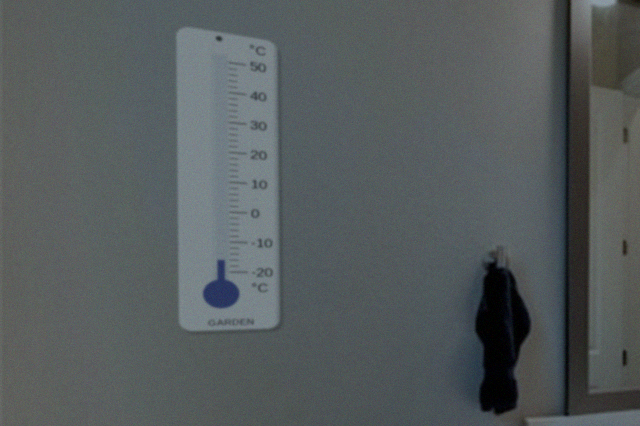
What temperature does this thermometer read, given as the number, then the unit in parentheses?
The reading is -16 (°C)
